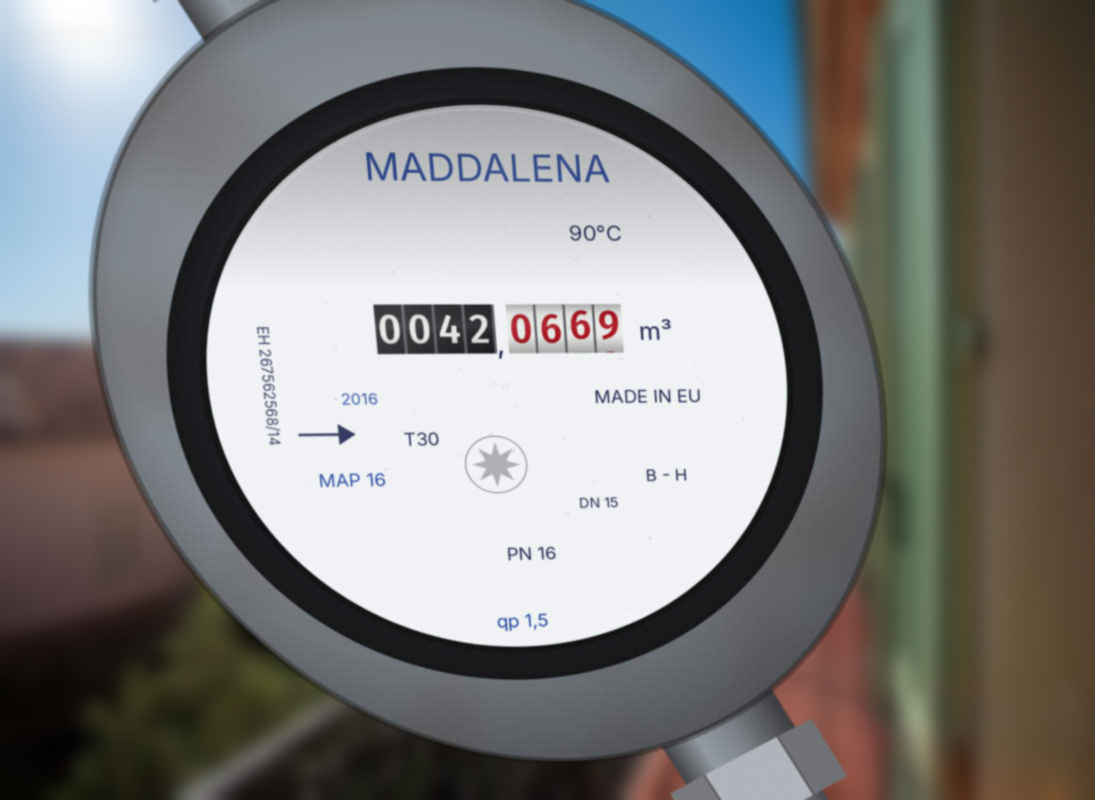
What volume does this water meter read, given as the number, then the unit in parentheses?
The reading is 42.0669 (m³)
